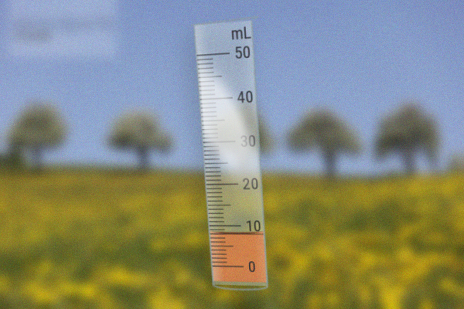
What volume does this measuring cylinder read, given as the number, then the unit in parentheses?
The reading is 8 (mL)
